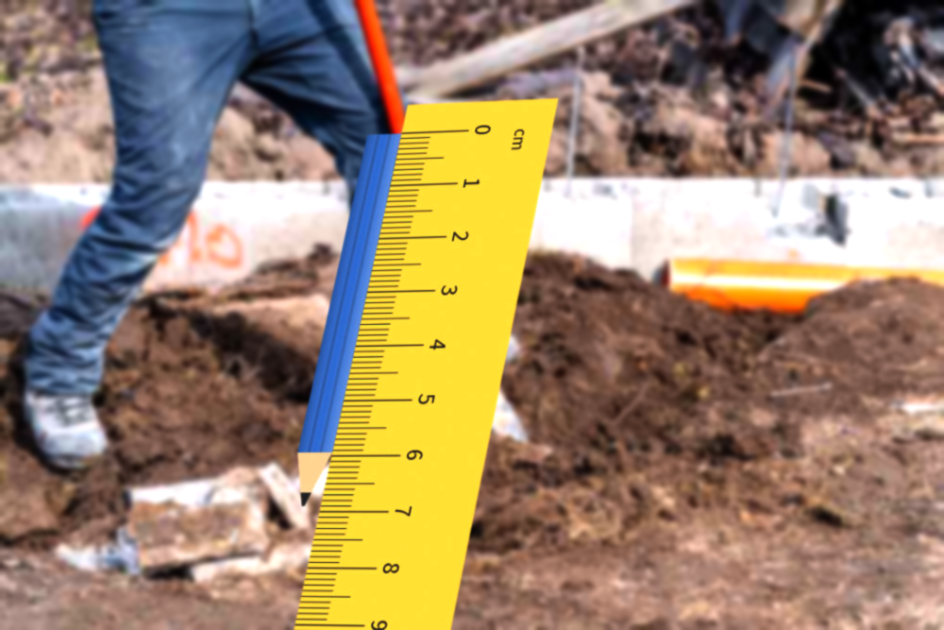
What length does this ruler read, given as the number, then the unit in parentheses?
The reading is 6.9 (cm)
